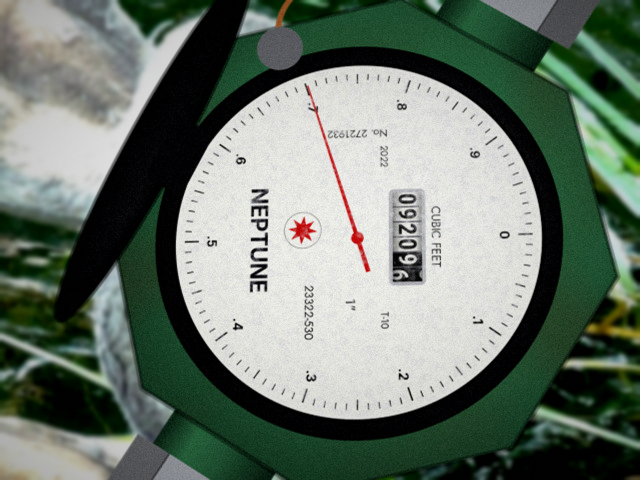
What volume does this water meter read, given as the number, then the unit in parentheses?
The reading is 92095.70 (ft³)
